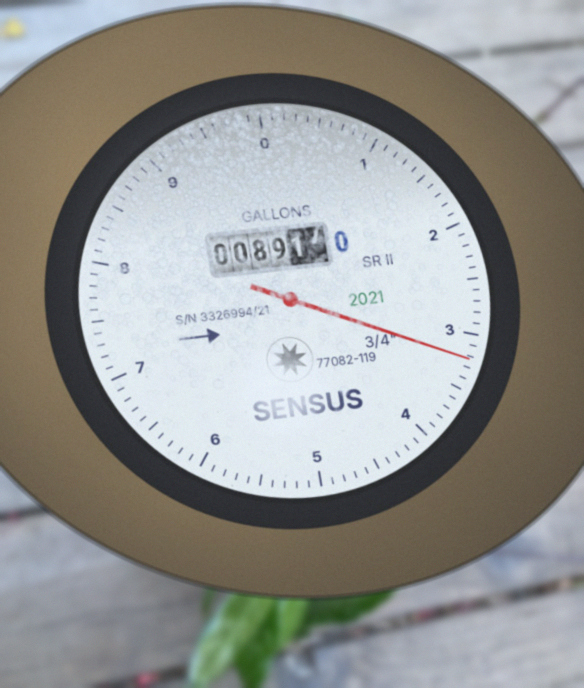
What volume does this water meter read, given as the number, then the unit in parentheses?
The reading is 89173.2 (gal)
